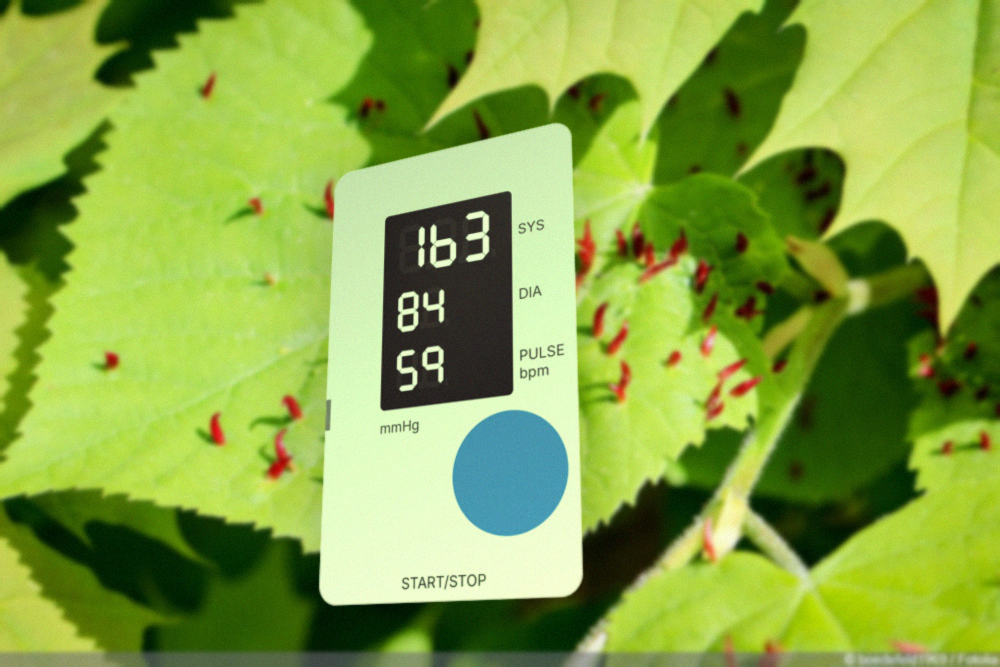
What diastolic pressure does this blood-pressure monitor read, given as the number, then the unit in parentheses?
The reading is 84 (mmHg)
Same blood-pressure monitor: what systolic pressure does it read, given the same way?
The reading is 163 (mmHg)
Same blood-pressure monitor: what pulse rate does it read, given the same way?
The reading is 59 (bpm)
